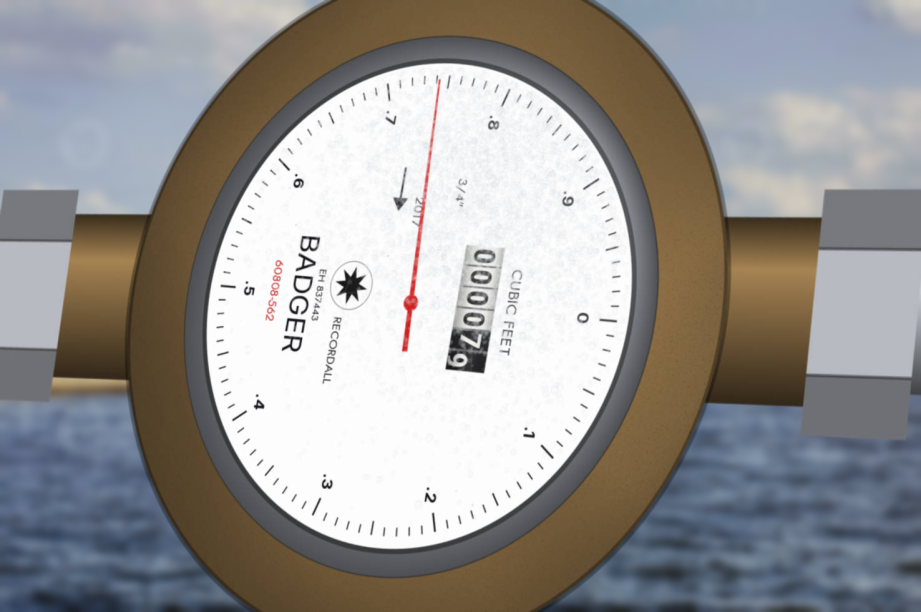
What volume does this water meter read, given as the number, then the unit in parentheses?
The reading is 78.74 (ft³)
